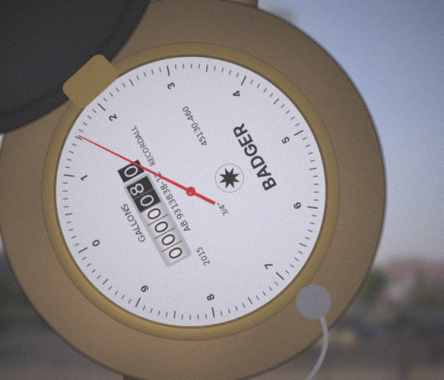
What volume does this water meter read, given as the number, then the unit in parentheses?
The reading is 81.5 (gal)
